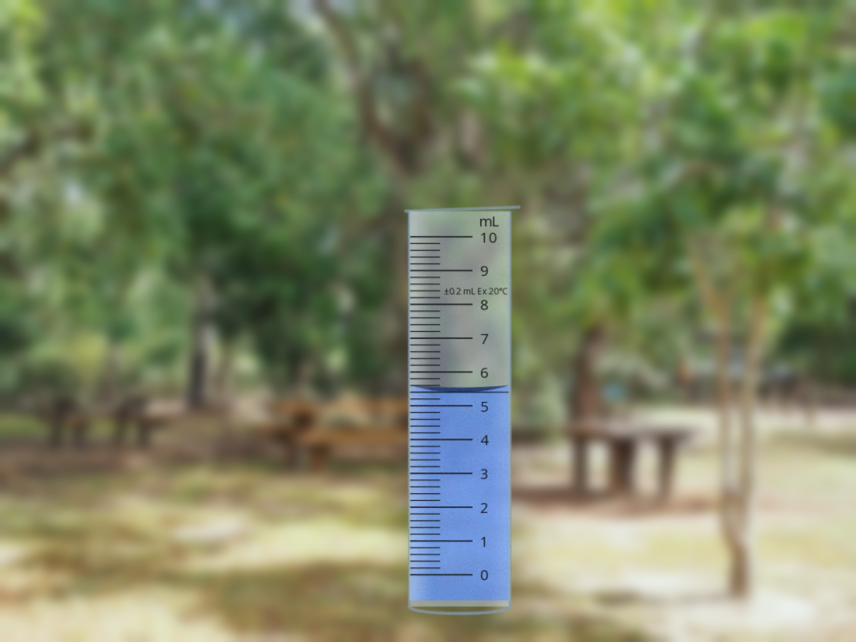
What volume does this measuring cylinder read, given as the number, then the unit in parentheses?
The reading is 5.4 (mL)
